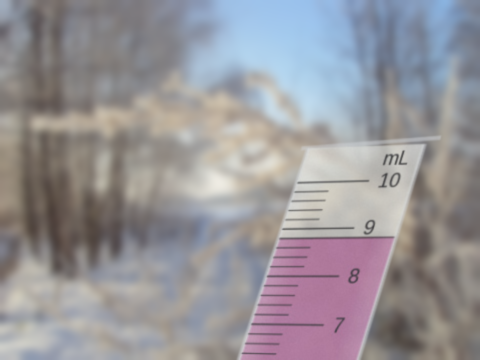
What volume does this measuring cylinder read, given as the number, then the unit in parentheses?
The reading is 8.8 (mL)
